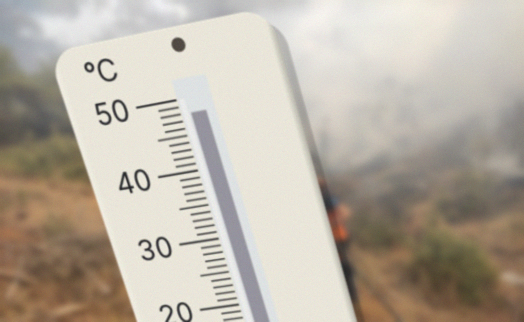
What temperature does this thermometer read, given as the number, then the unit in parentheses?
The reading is 48 (°C)
